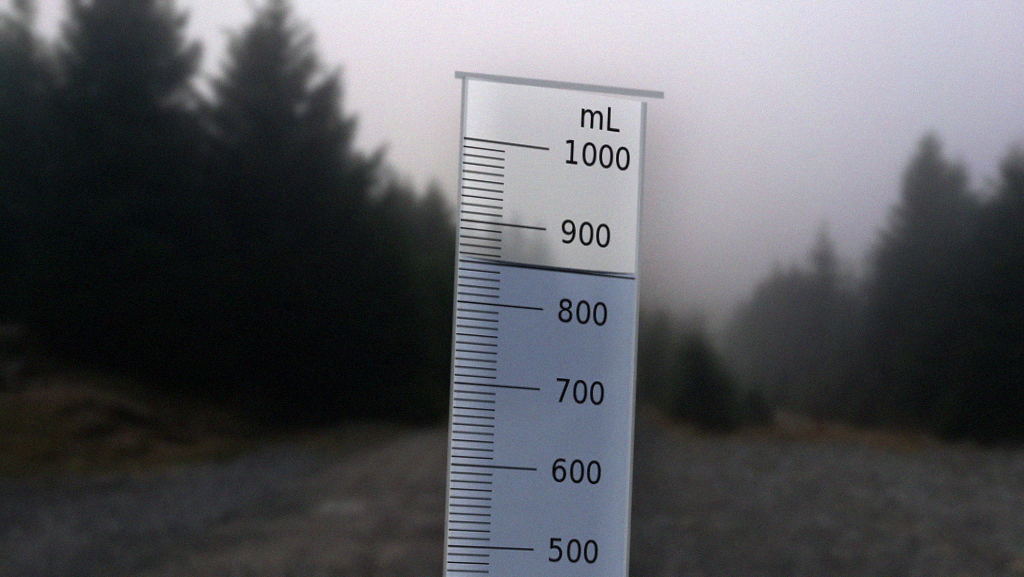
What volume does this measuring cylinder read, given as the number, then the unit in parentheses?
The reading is 850 (mL)
